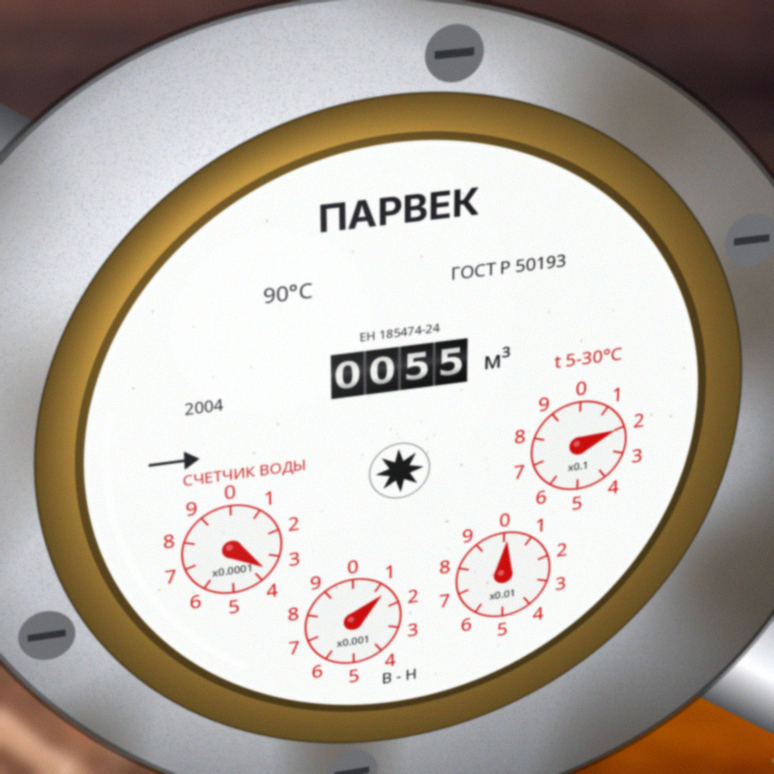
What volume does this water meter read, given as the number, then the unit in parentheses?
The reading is 55.2013 (m³)
